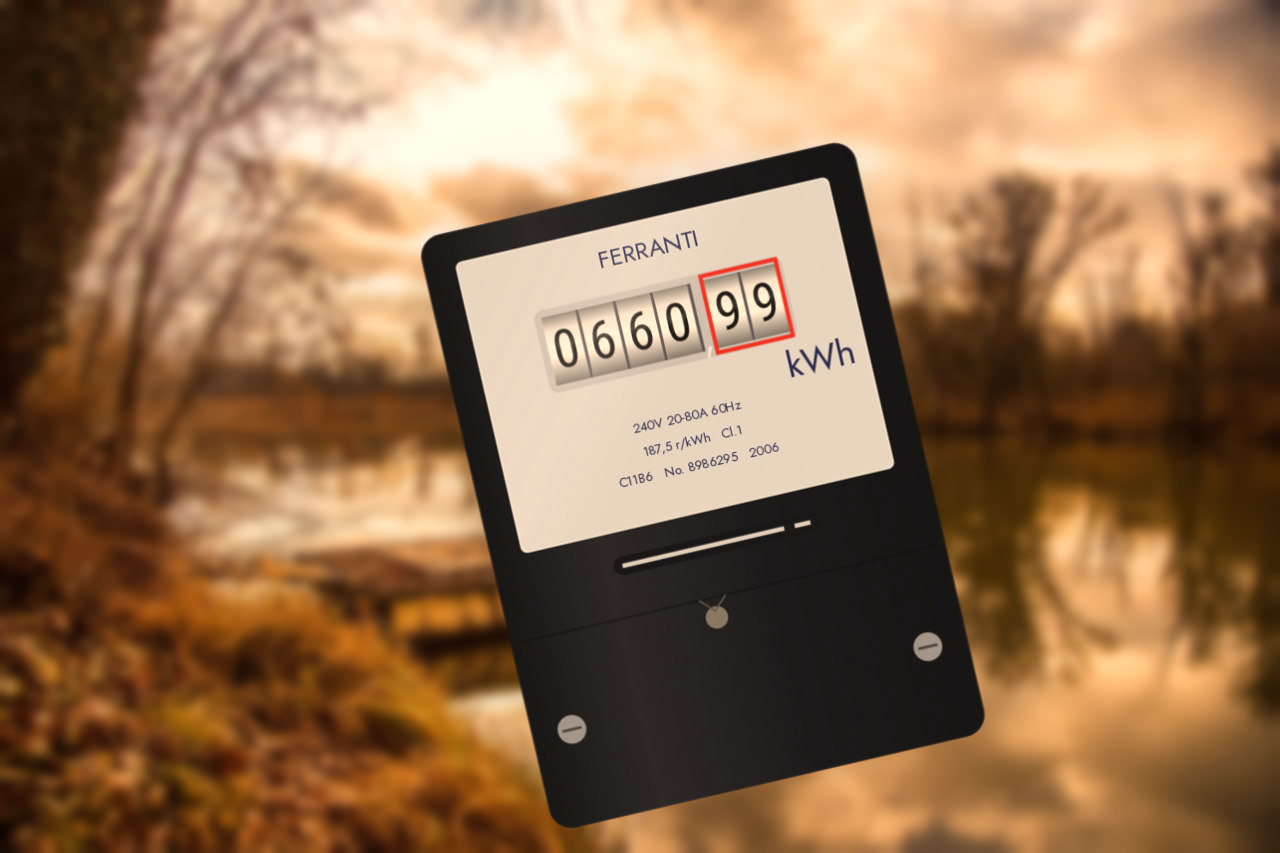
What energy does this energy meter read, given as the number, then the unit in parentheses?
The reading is 660.99 (kWh)
